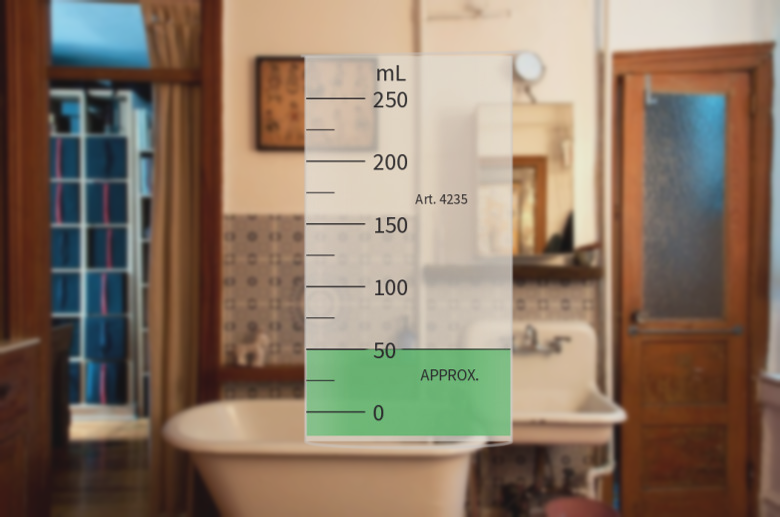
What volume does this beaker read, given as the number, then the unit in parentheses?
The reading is 50 (mL)
